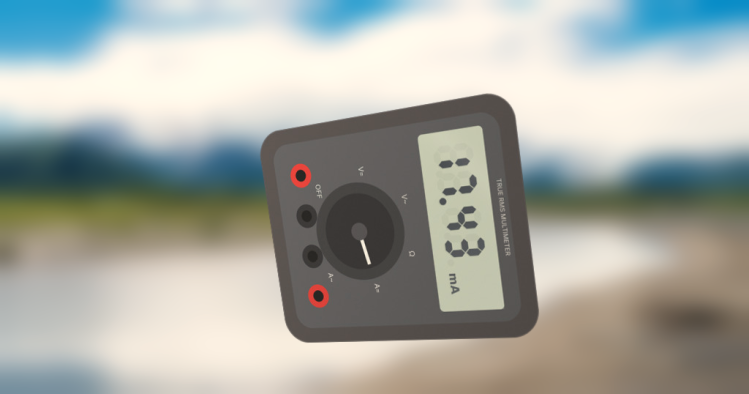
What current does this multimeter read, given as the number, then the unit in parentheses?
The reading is 17.43 (mA)
